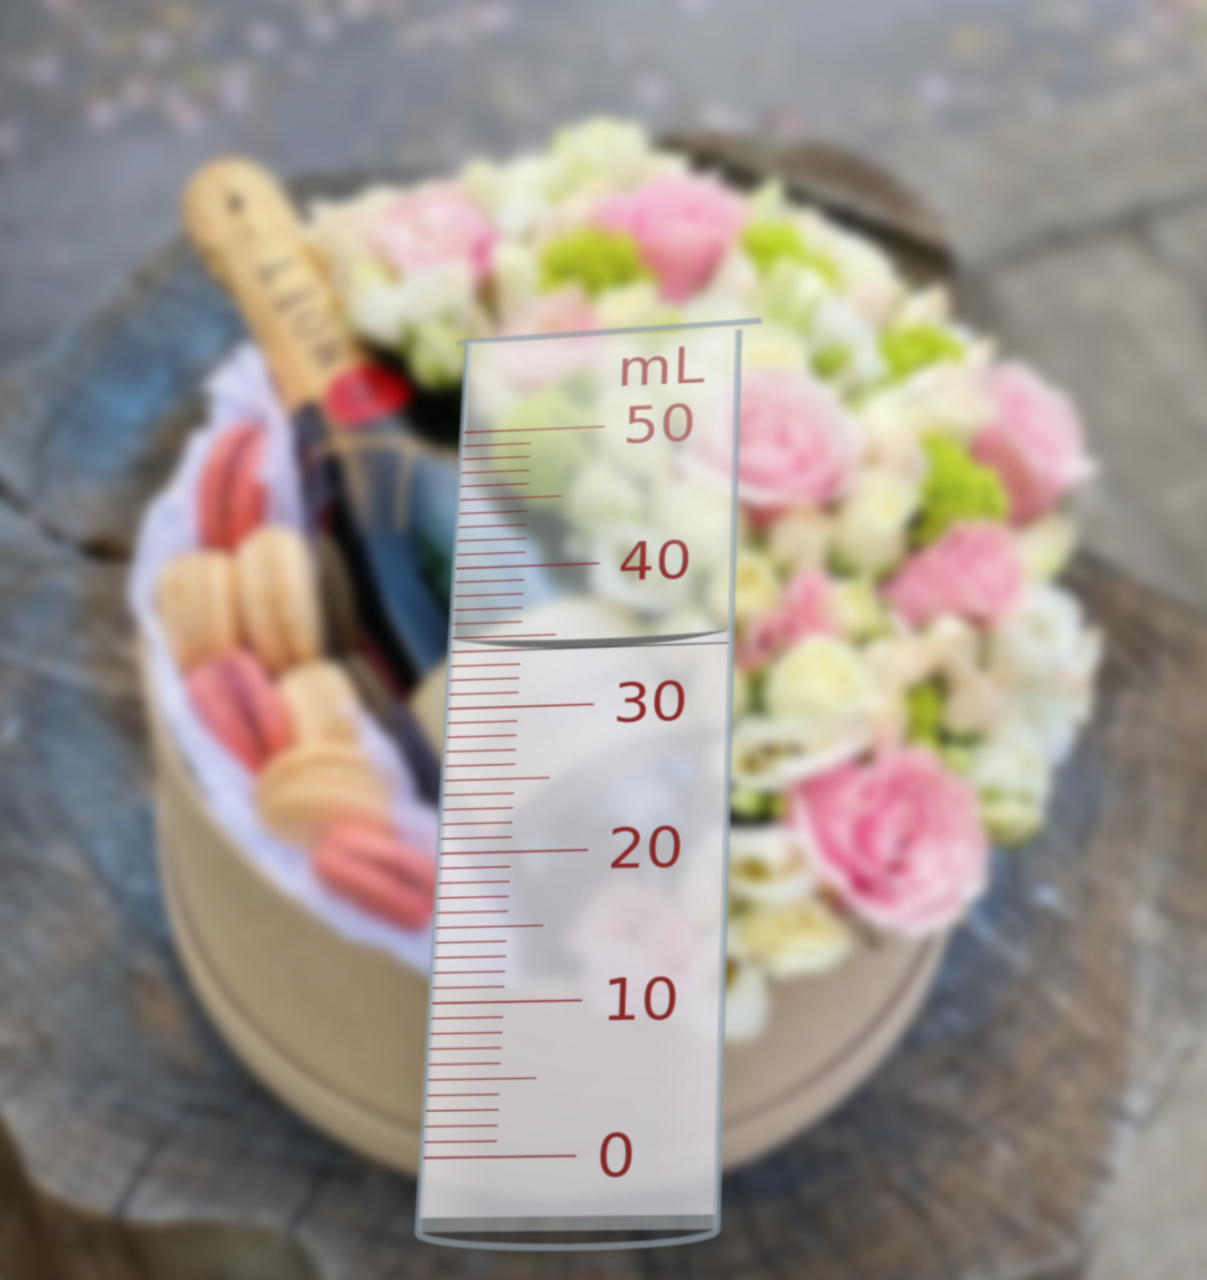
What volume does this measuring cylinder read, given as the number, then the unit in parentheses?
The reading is 34 (mL)
